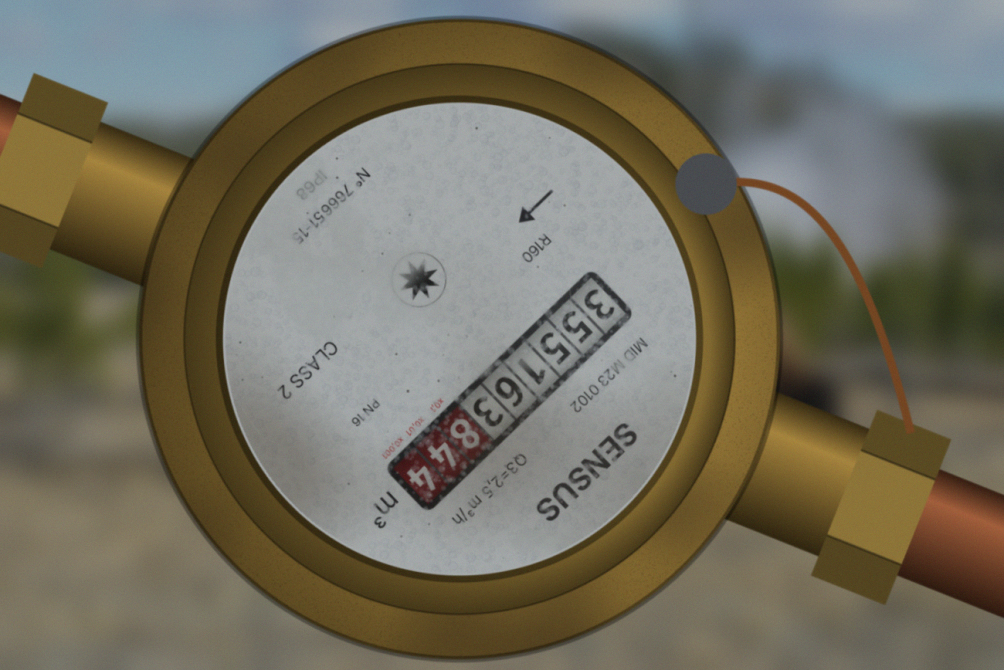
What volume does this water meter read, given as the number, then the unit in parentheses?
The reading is 355163.844 (m³)
